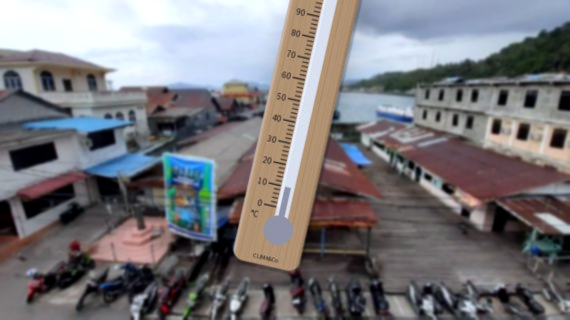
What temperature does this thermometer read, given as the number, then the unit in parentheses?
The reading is 10 (°C)
